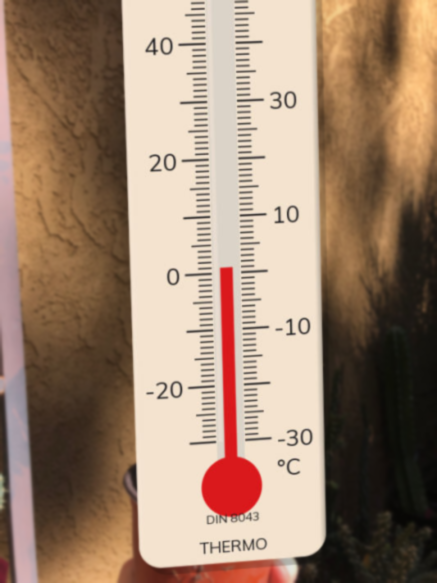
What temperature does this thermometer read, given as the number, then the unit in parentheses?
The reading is 1 (°C)
